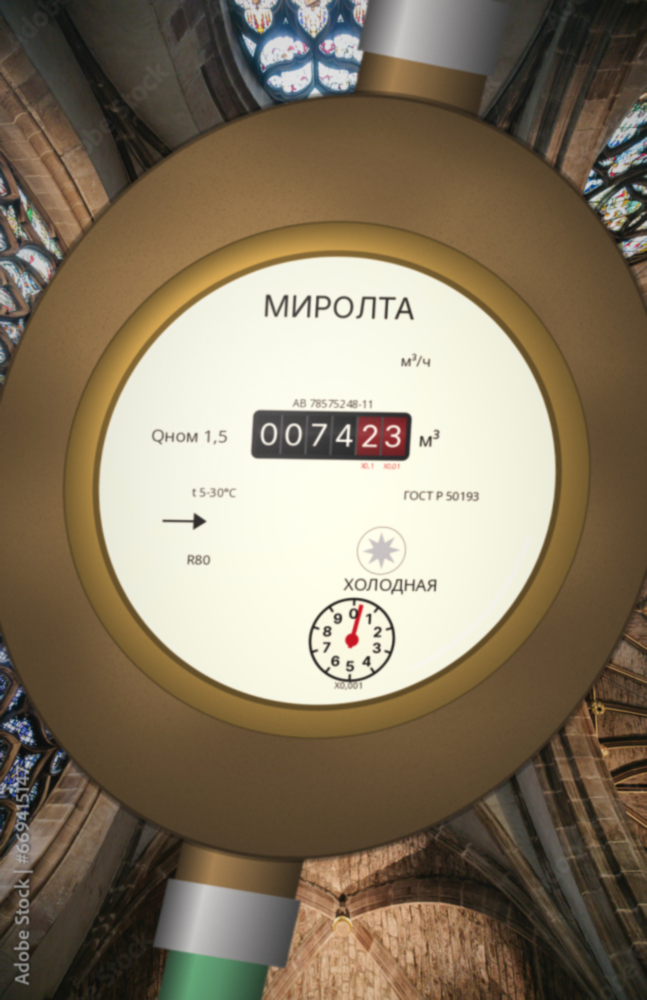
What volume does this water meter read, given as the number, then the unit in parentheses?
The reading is 74.230 (m³)
